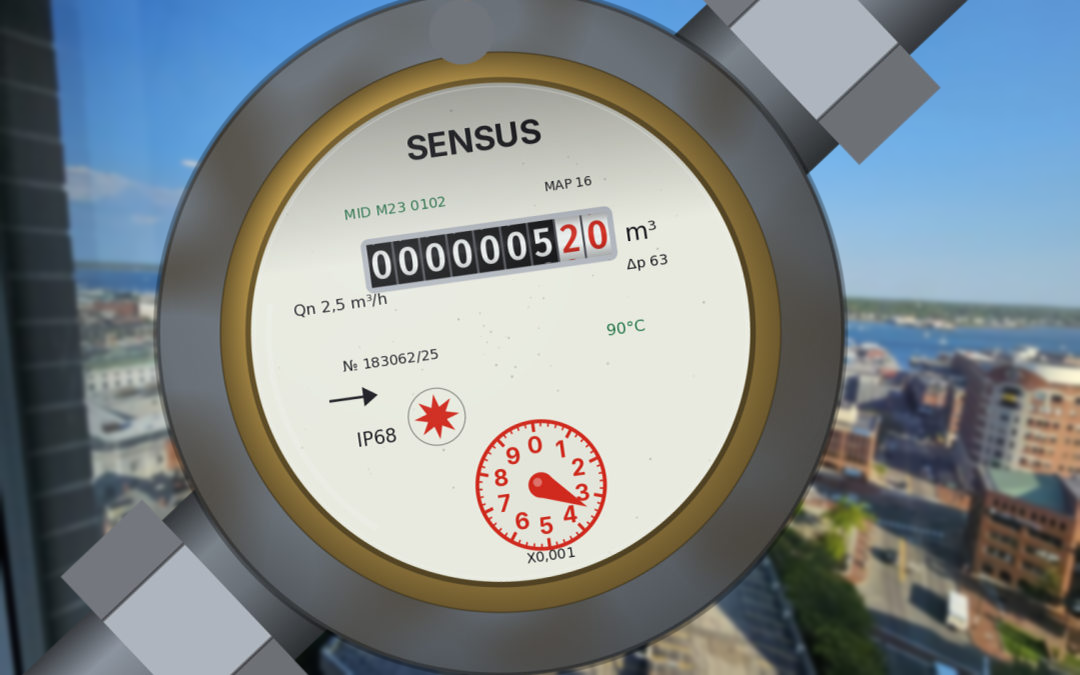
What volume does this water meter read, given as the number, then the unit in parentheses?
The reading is 5.203 (m³)
